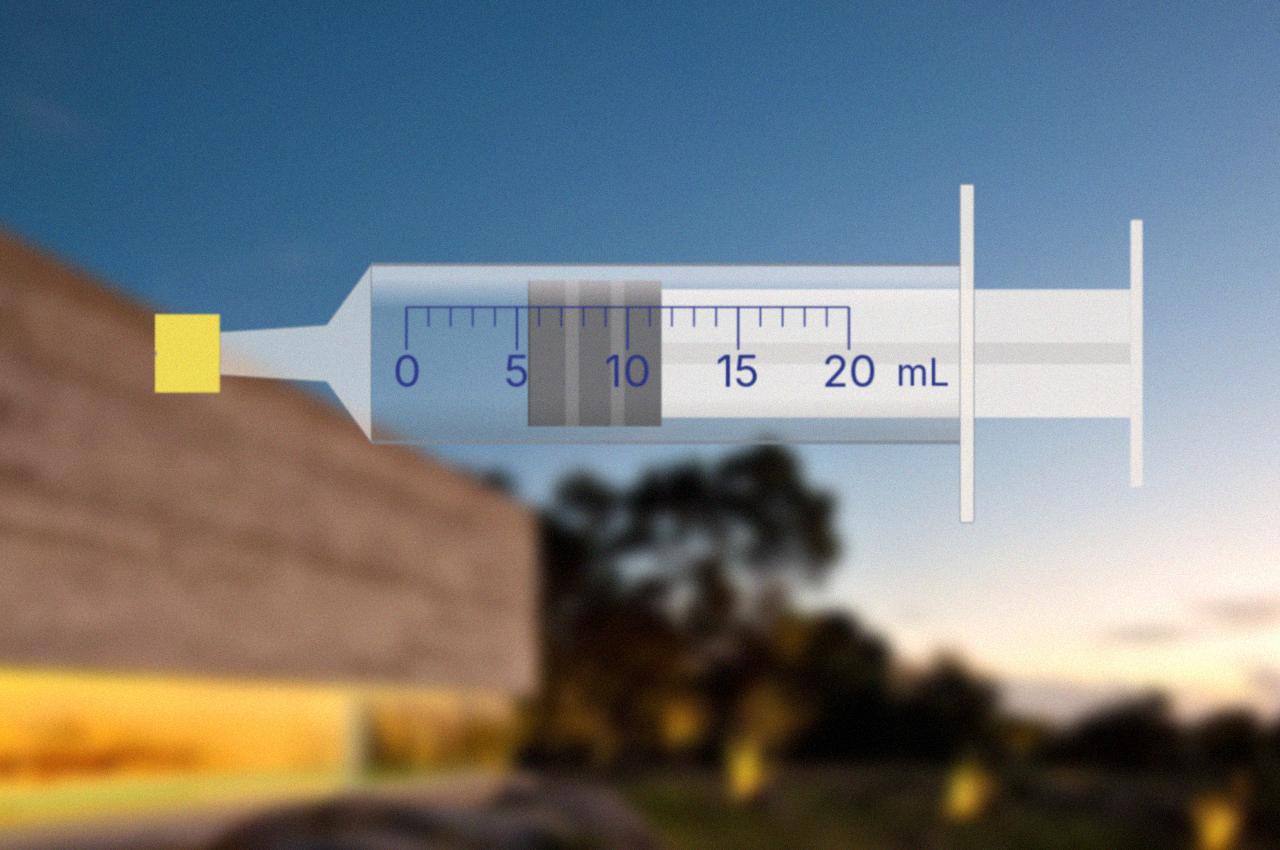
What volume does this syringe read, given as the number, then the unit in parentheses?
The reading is 5.5 (mL)
